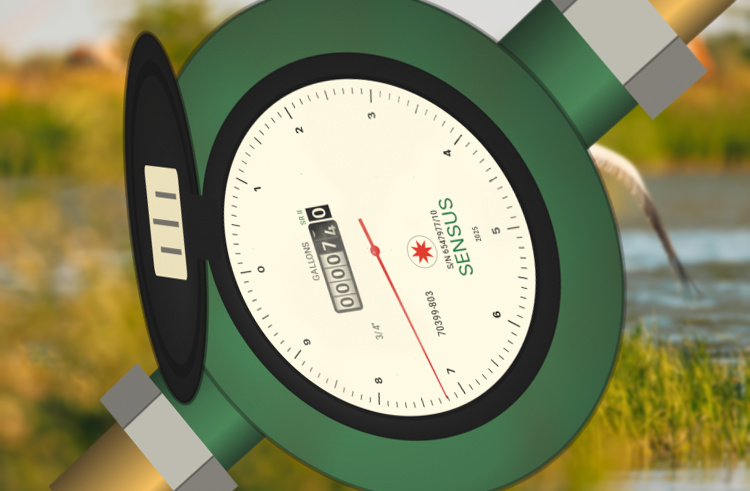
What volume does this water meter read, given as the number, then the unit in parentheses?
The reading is 737.2 (gal)
